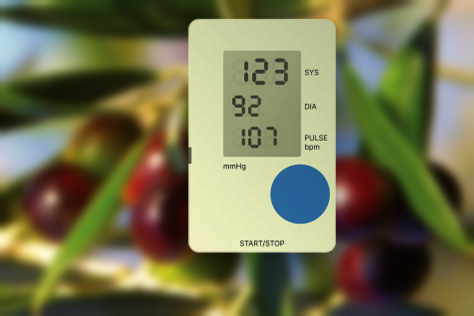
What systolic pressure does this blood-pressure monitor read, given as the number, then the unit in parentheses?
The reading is 123 (mmHg)
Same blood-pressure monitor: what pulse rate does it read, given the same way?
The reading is 107 (bpm)
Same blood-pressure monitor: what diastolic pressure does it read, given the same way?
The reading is 92 (mmHg)
